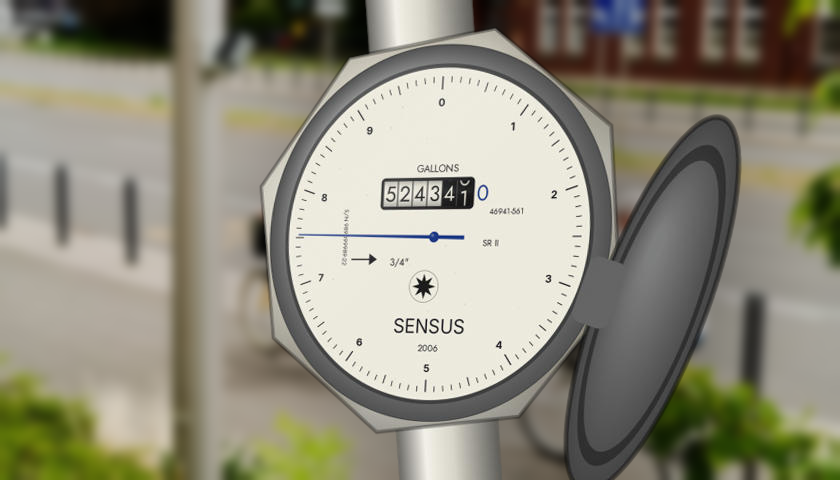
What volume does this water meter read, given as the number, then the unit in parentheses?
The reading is 5243407.5 (gal)
